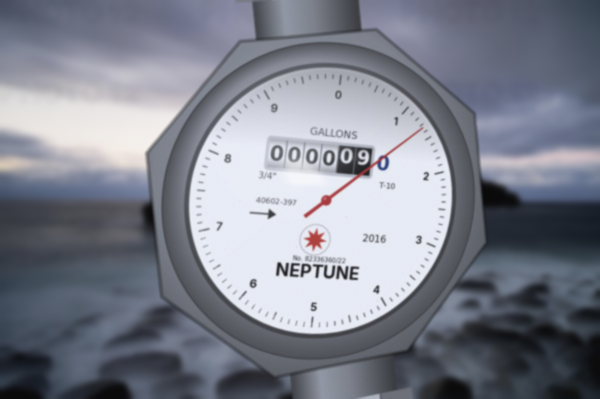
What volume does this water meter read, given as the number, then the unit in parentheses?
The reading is 91.3 (gal)
